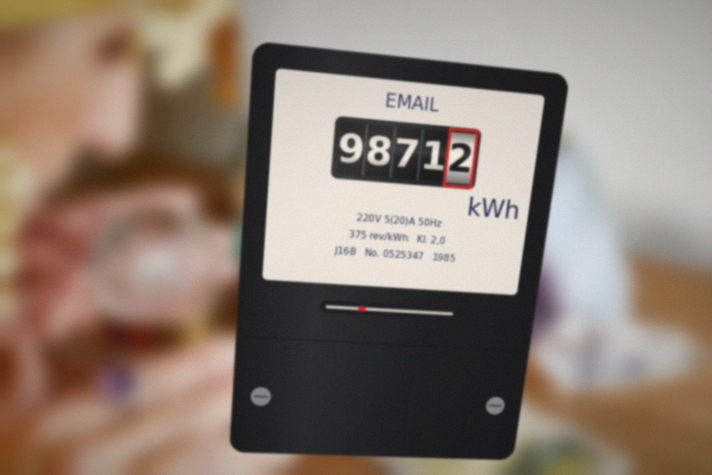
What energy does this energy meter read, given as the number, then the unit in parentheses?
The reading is 9871.2 (kWh)
